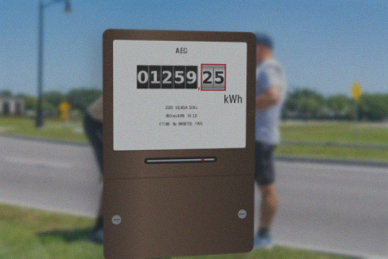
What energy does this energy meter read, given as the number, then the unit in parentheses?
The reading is 1259.25 (kWh)
